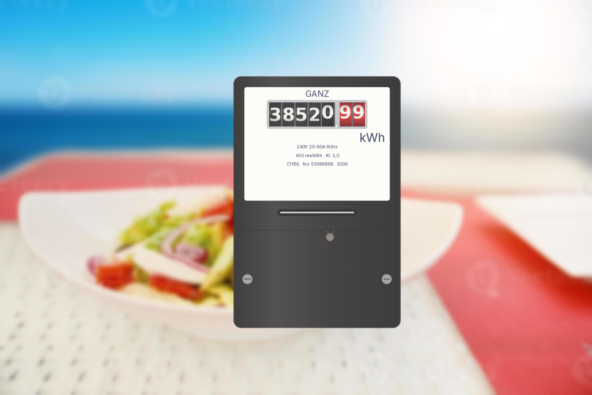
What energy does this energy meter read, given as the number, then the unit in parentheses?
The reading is 38520.99 (kWh)
